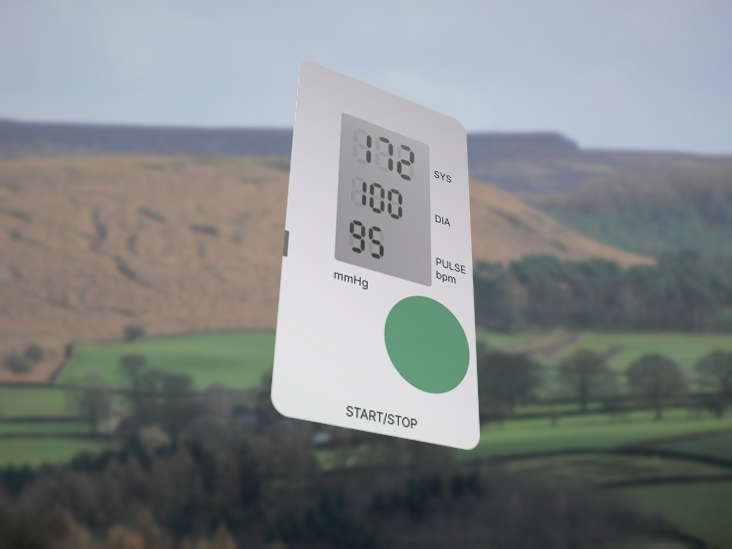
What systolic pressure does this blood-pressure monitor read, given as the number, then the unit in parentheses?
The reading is 172 (mmHg)
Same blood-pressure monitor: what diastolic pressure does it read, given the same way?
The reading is 100 (mmHg)
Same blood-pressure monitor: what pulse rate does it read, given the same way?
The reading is 95 (bpm)
